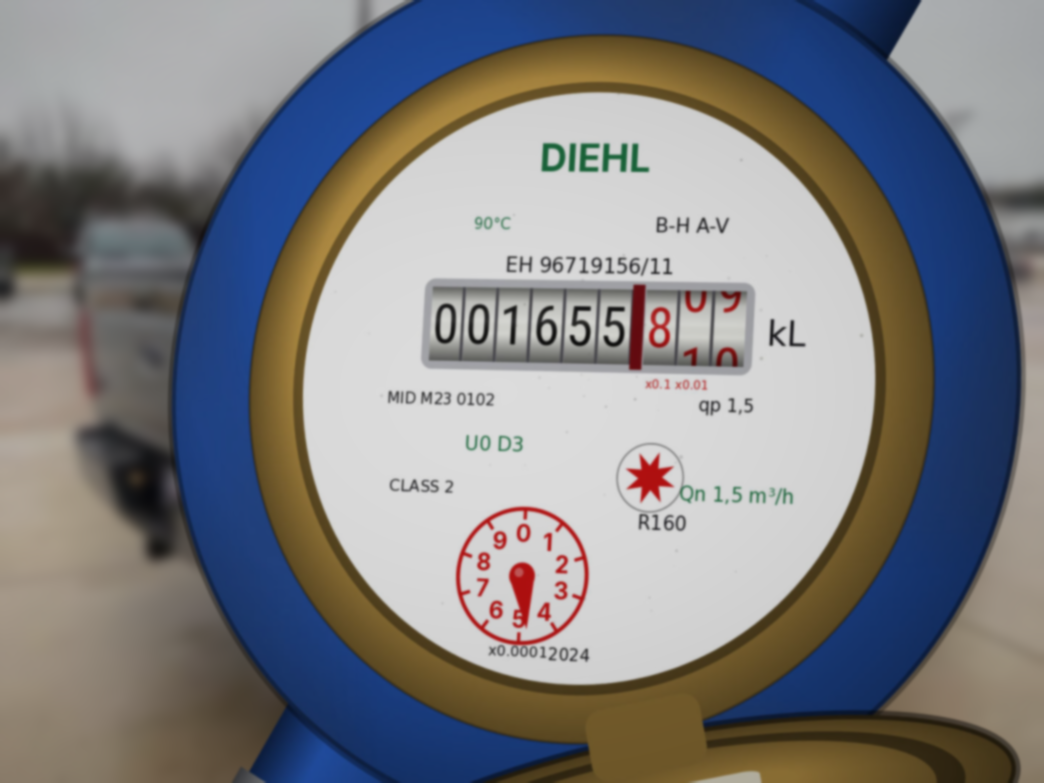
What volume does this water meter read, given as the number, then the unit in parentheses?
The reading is 1655.8094 (kL)
